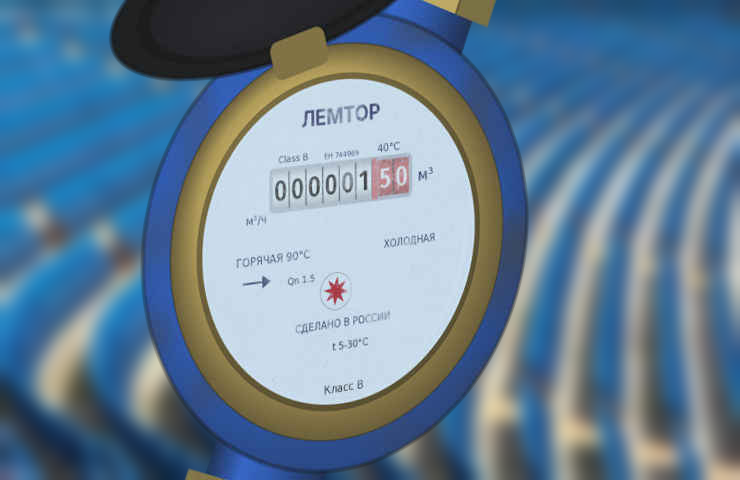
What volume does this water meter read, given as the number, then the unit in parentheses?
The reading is 1.50 (m³)
